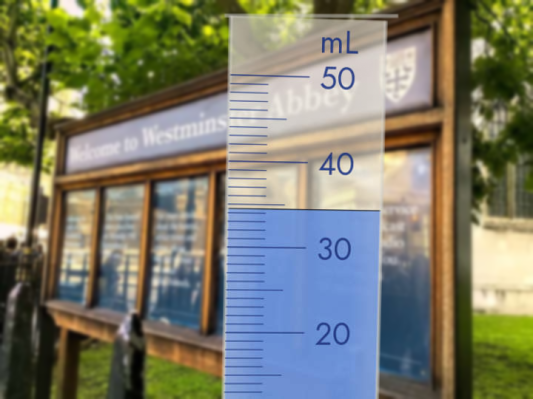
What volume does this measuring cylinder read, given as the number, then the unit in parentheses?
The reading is 34.5 (mL)
